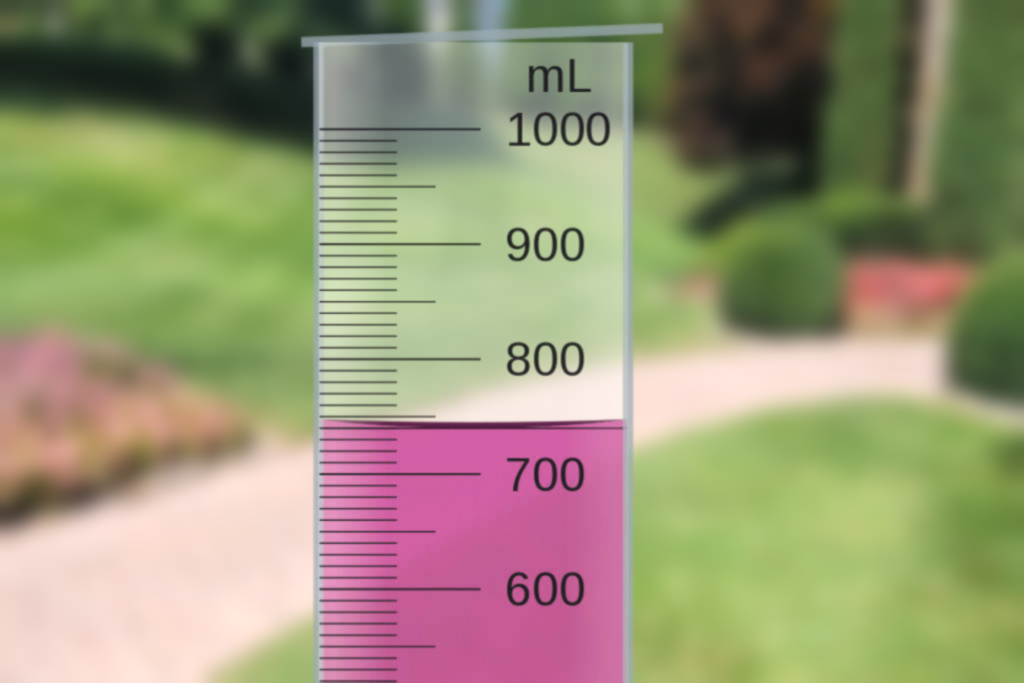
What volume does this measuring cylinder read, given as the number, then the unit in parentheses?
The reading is 740 (mL)
